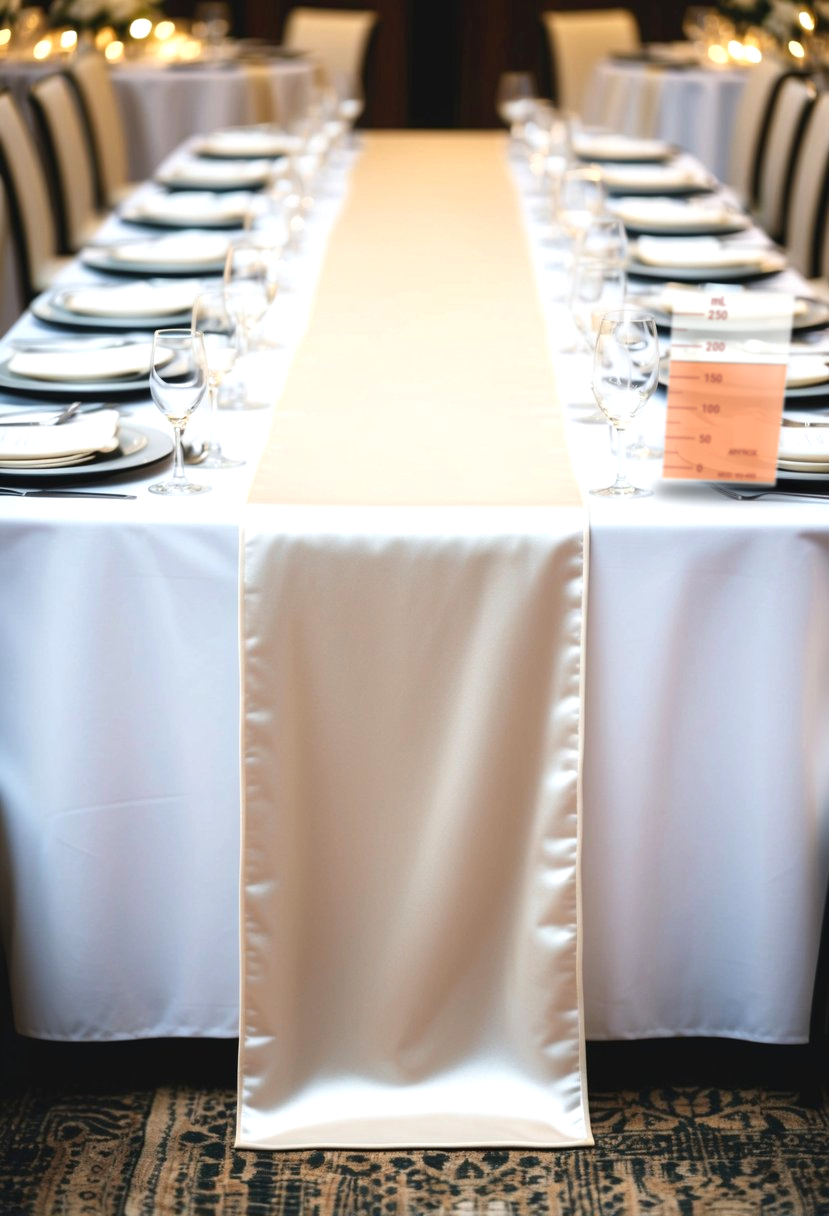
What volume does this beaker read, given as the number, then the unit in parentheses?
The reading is 175 (mL)
